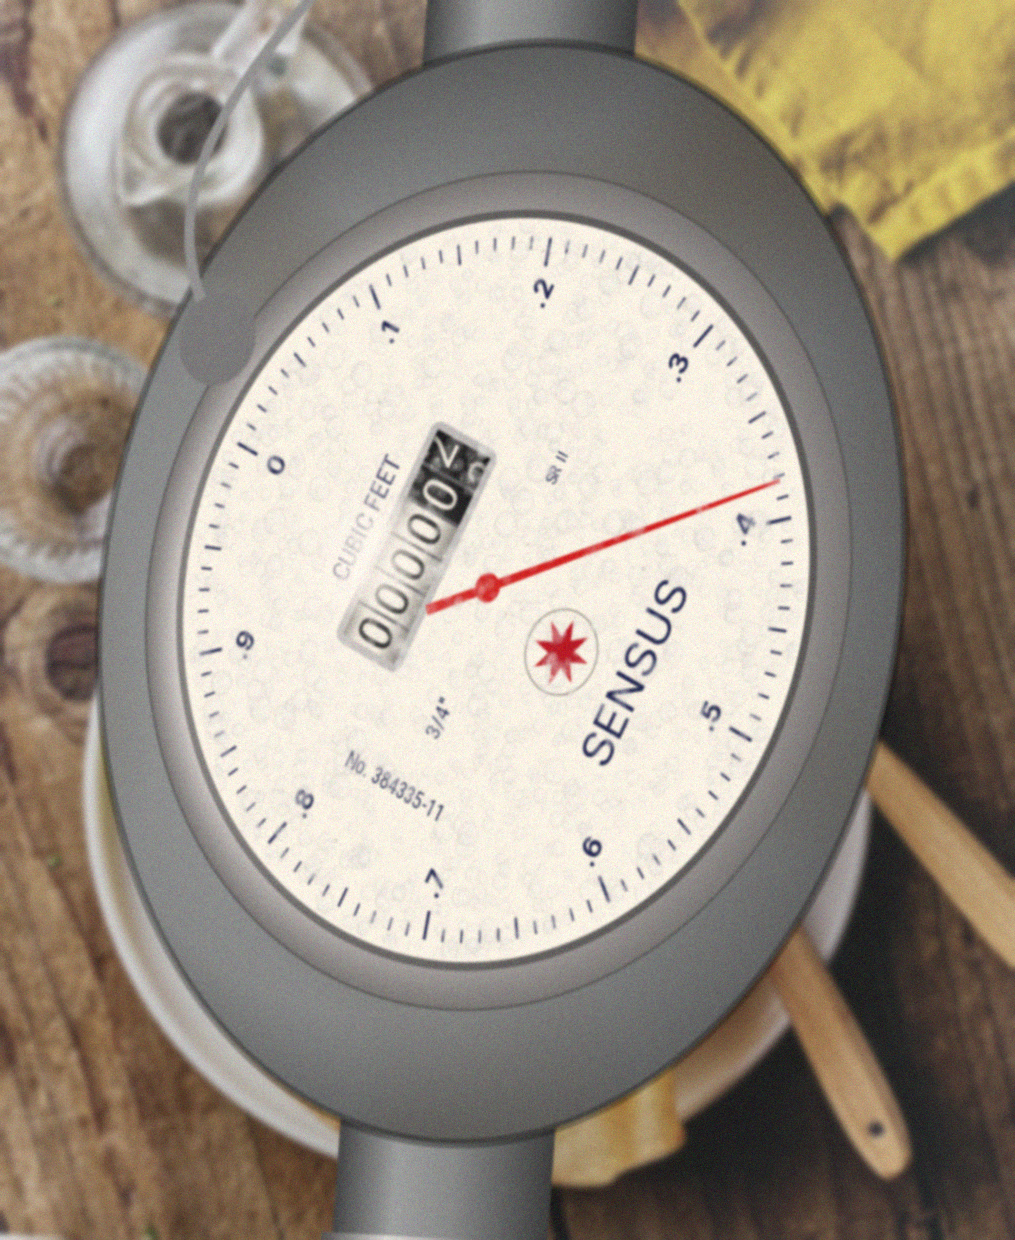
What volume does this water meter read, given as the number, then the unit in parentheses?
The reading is 2.38 (ft³)
